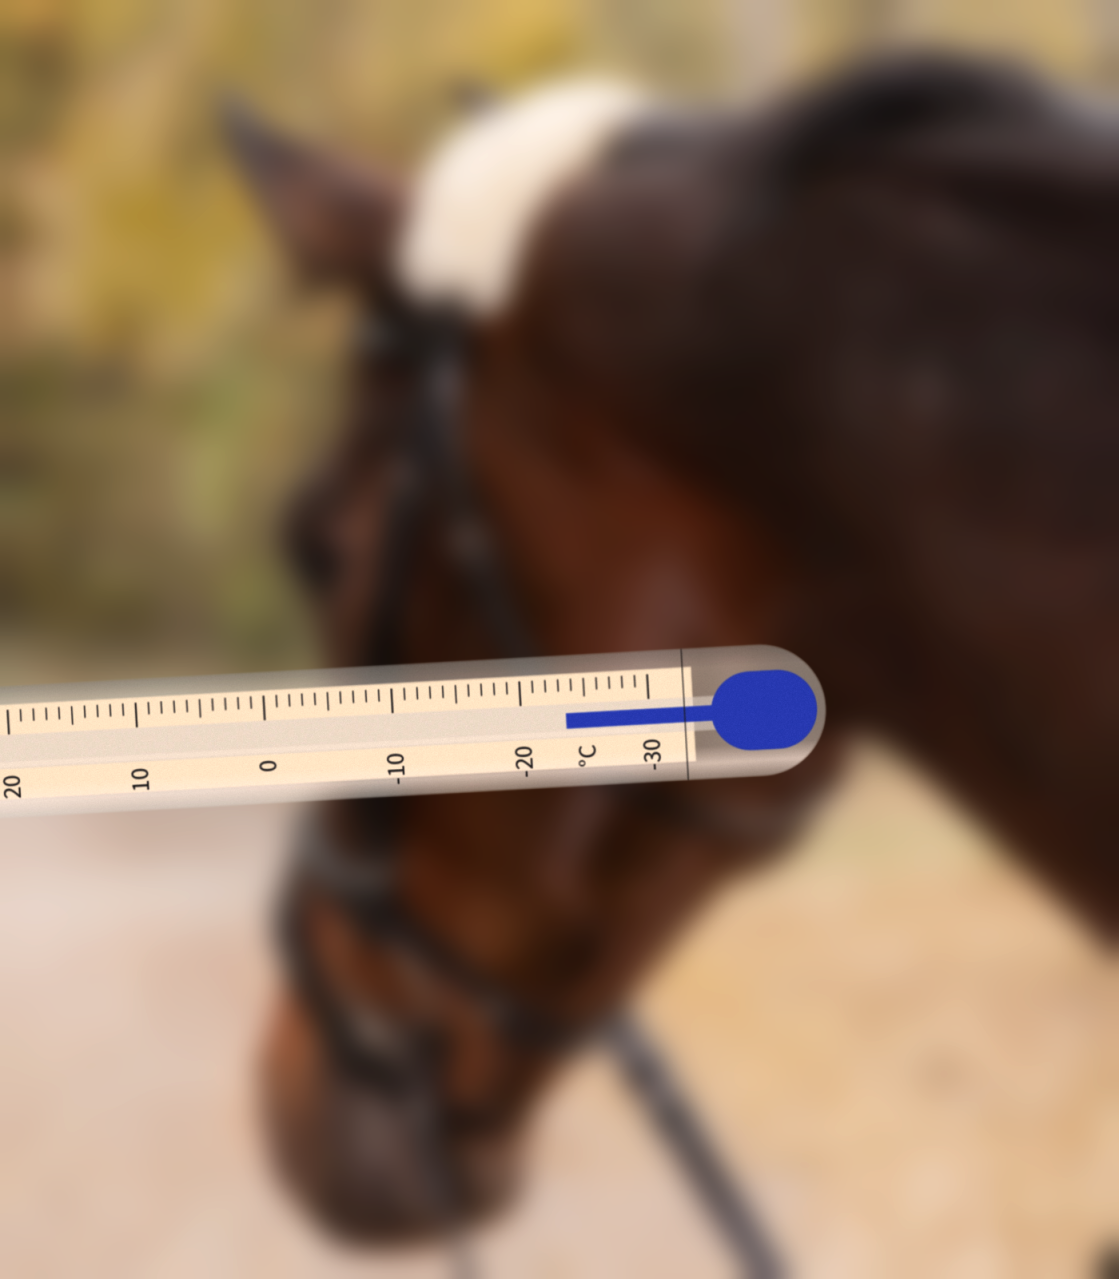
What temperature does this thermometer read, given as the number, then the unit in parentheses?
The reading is -23.5 (°C)
